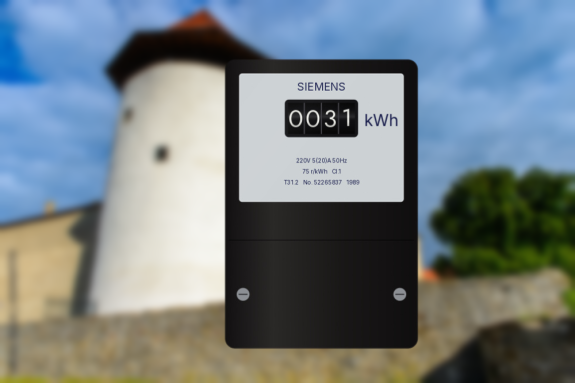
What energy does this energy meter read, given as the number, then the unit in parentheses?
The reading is 31 (kWh)
